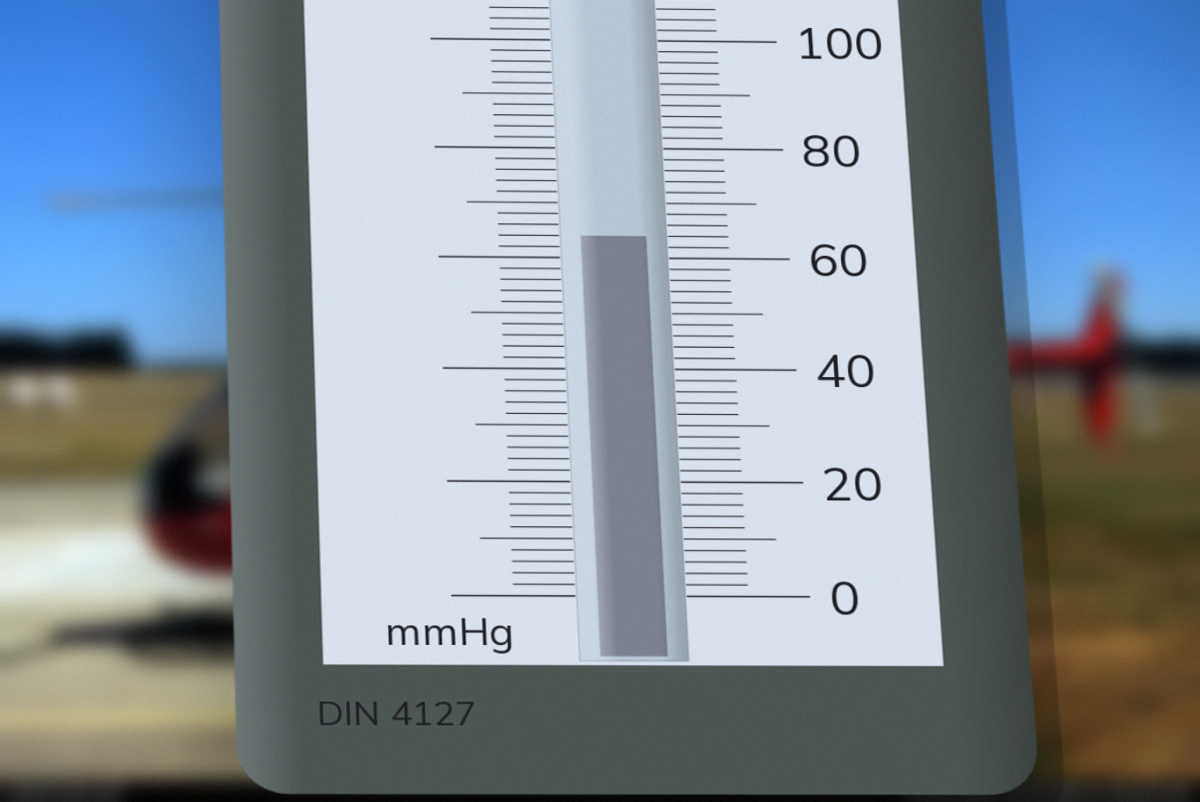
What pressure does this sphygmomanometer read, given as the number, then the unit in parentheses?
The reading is 64 (mmHg)
